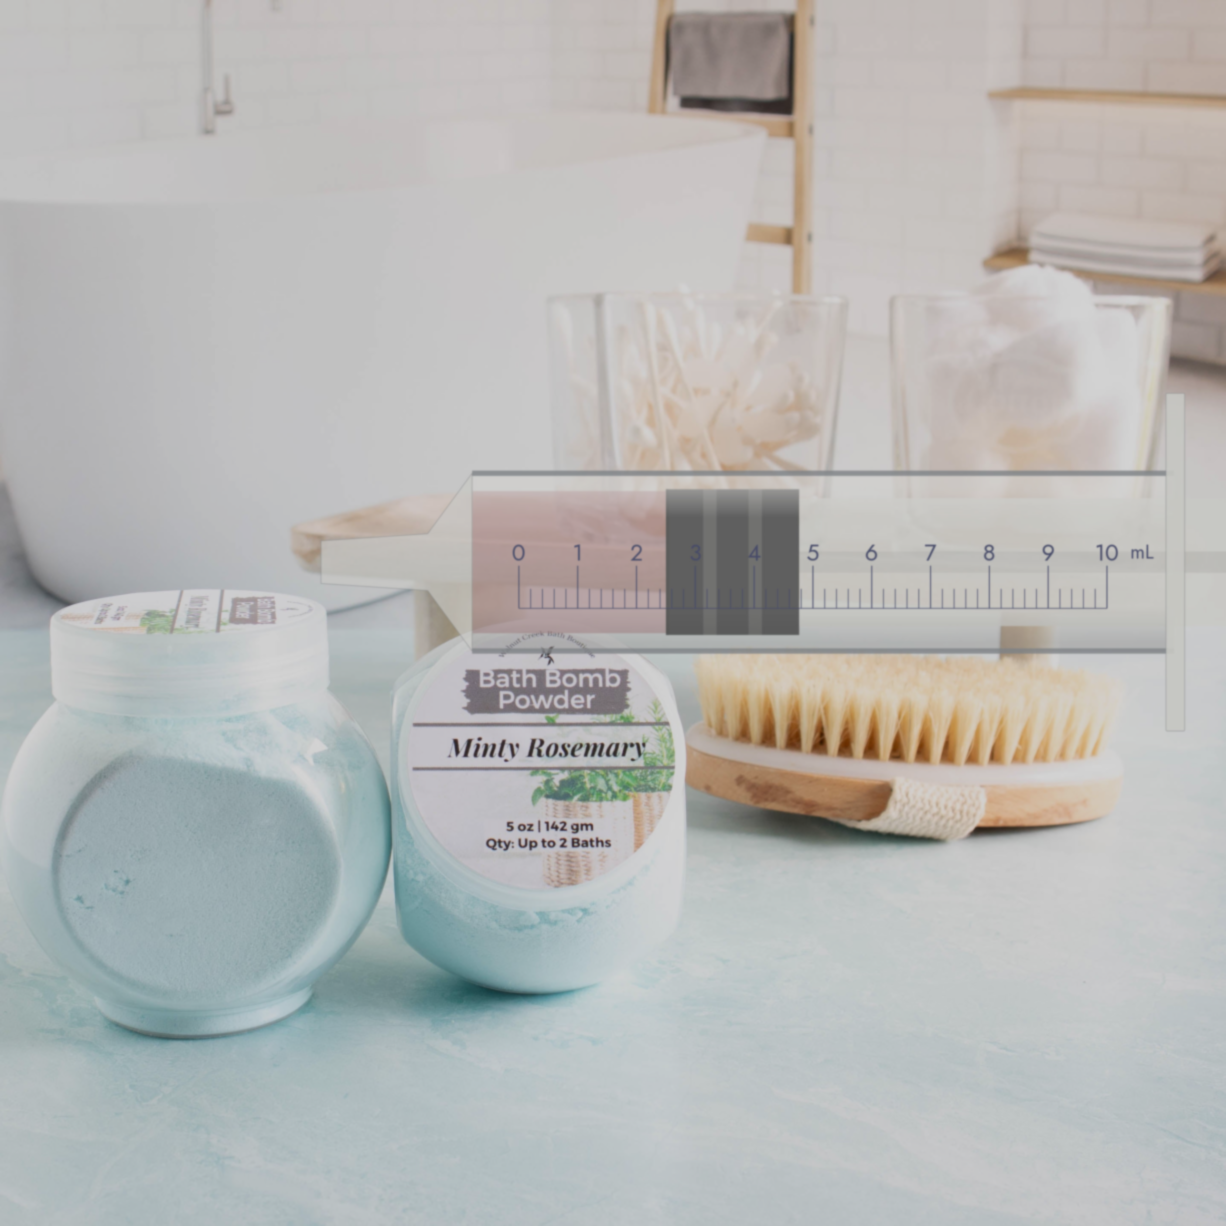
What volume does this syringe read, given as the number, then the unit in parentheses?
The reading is 2.5 (mL)
